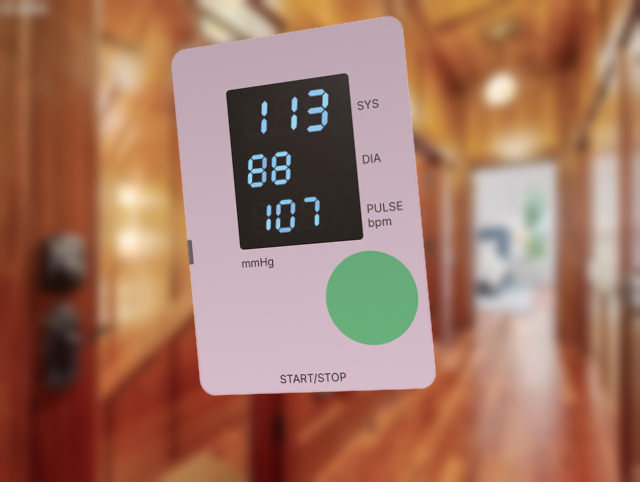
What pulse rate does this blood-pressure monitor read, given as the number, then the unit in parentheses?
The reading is 107 (bpm)
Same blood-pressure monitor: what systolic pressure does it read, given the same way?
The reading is 113 (mmHg)
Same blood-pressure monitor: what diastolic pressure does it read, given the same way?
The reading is 88 (mmHg)
